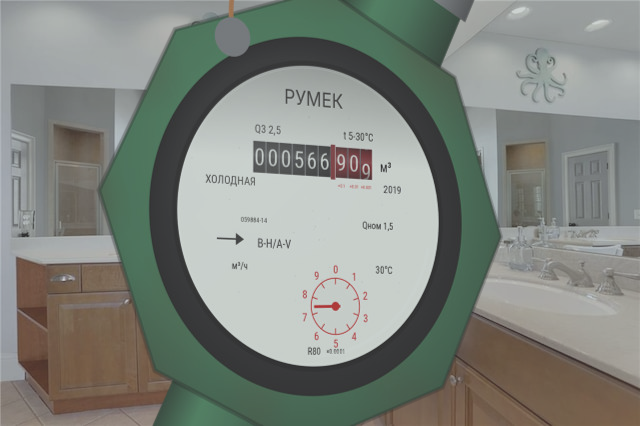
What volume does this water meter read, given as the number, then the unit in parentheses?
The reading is 566.9087 (m³)
